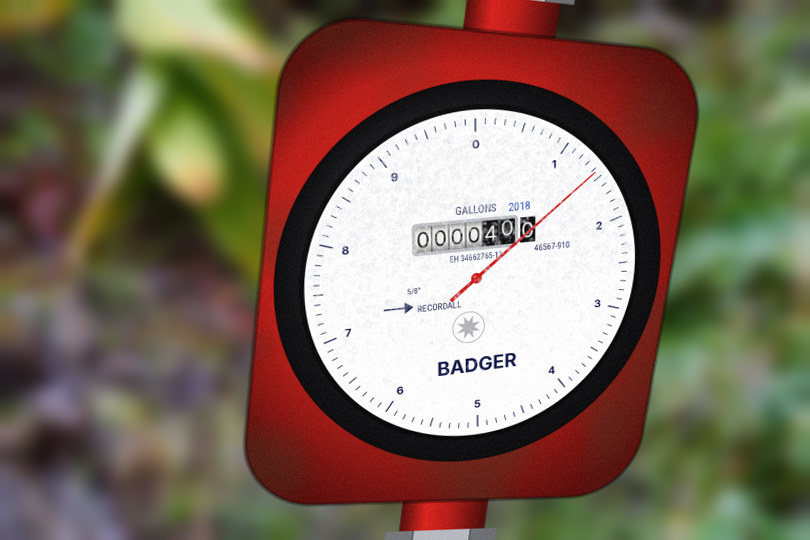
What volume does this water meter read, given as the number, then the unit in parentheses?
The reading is 401.4 (gal)
